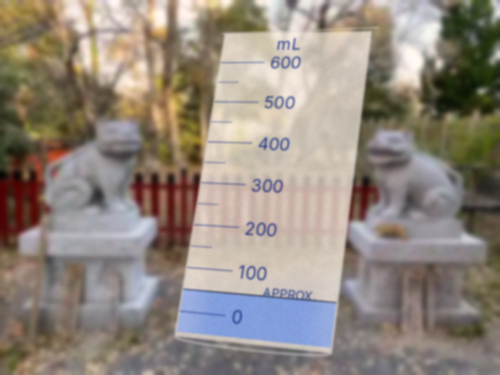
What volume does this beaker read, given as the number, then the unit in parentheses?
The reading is 50 (mL)
